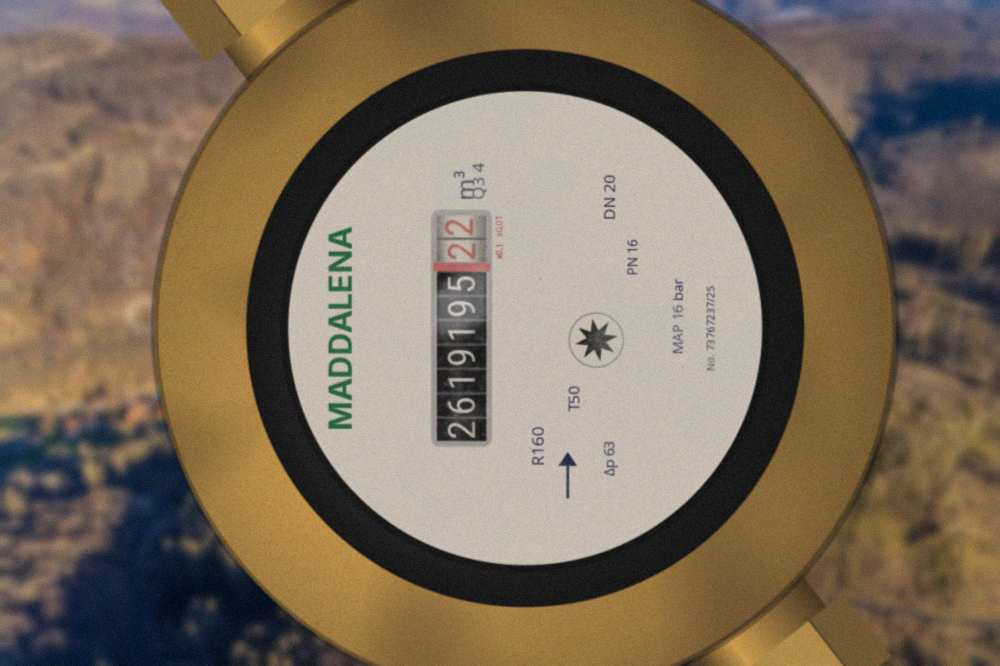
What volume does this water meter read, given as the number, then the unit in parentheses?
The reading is 2619195.22 (m³)
